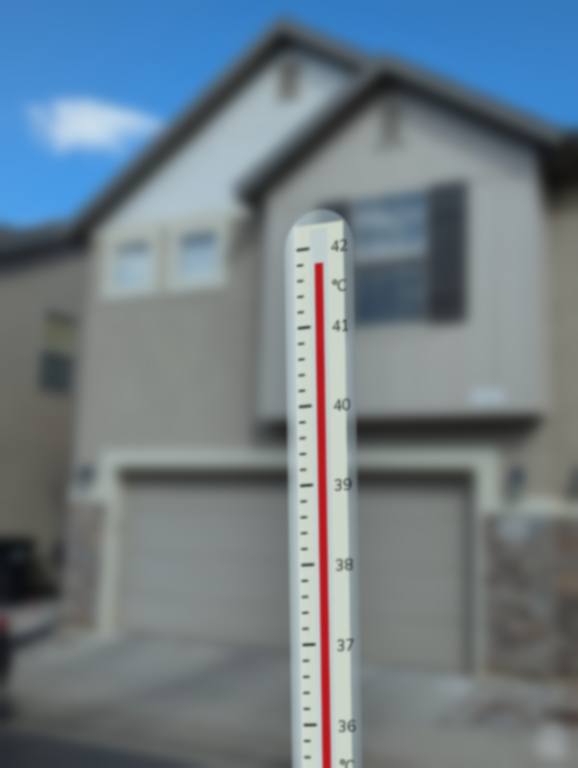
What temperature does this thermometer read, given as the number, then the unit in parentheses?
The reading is 41.8 (°C)
